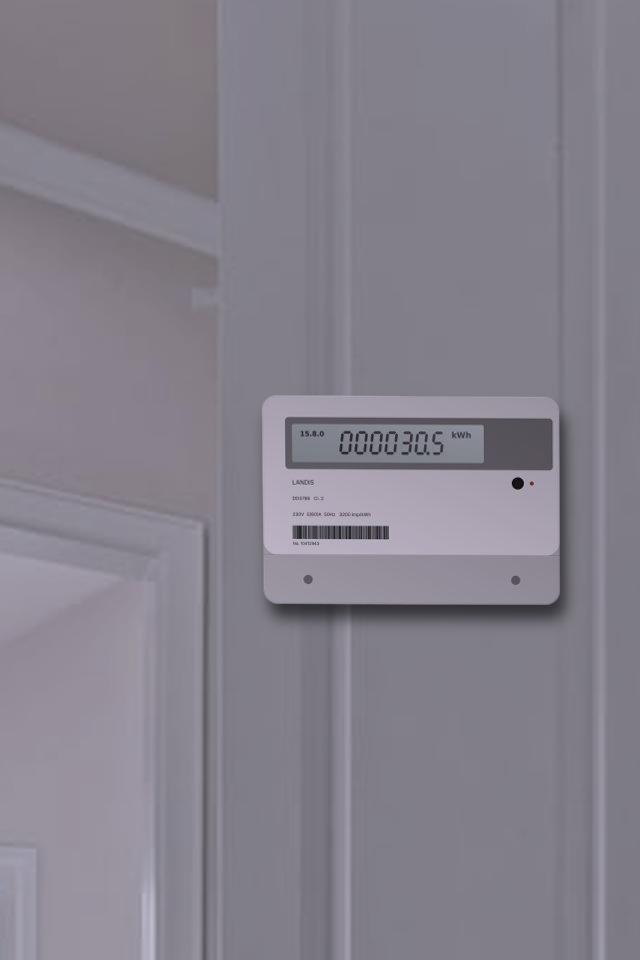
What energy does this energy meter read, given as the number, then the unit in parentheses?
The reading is 30.5 (kWh)
